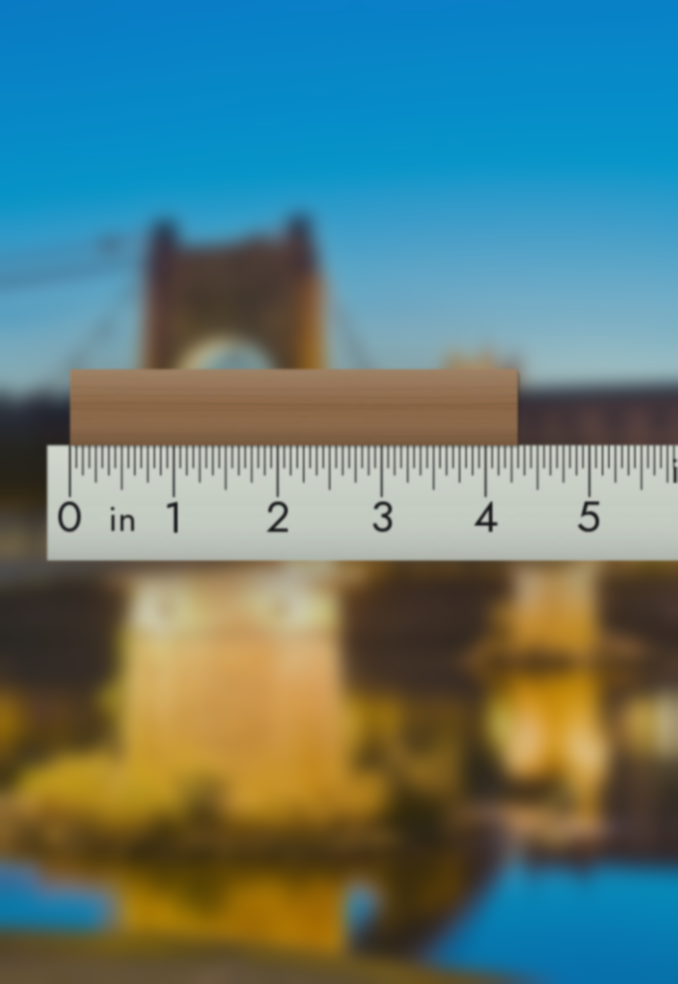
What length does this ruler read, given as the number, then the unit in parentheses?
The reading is 4.3125 (in)
